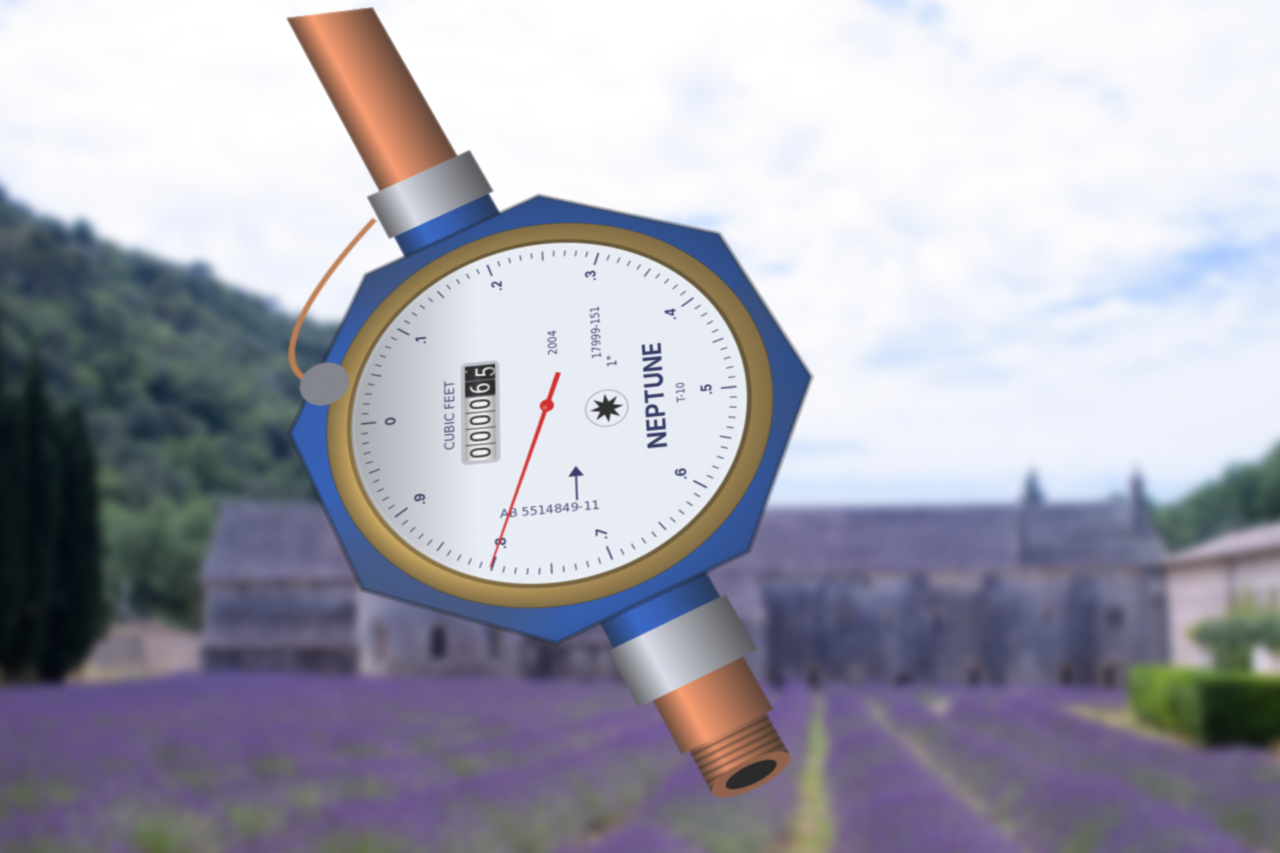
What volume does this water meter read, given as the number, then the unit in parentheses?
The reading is 64.80 (ft³)
